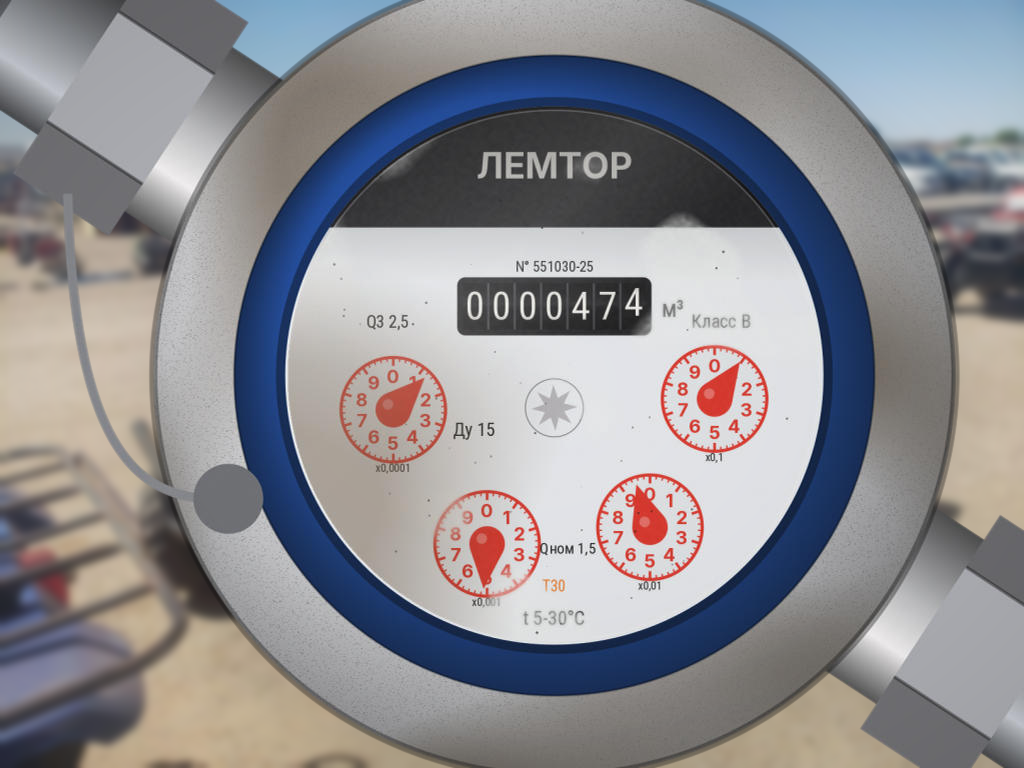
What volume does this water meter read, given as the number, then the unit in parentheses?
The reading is 474.0951 (m³)
